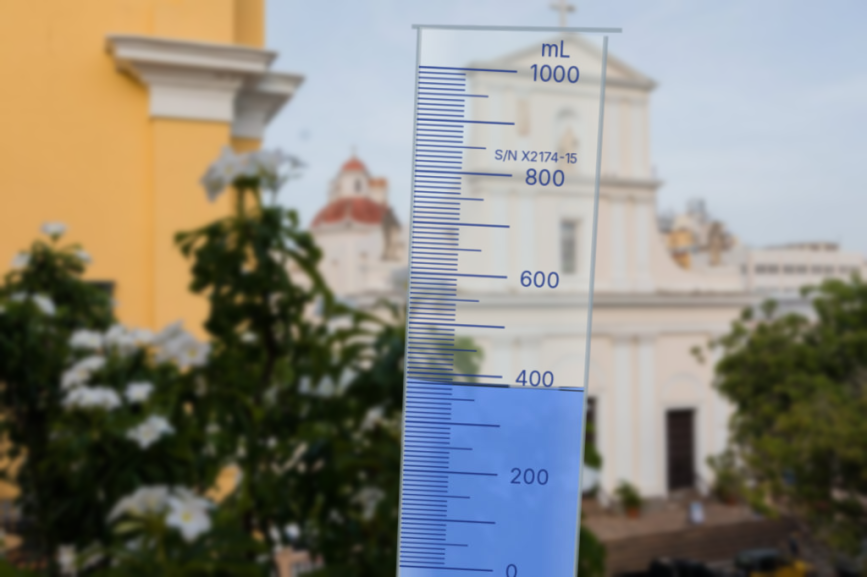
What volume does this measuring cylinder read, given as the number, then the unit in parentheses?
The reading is 380 (mL)
